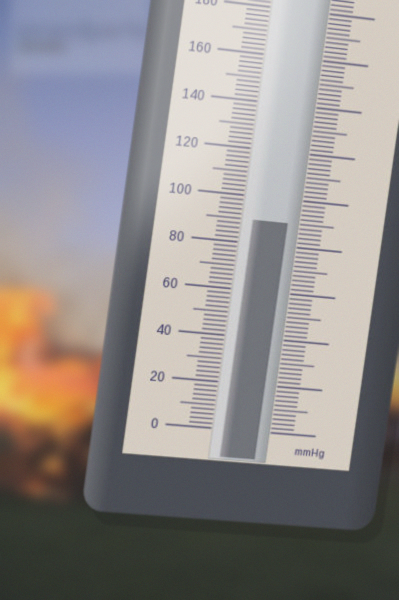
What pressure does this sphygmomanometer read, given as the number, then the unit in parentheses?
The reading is 90 (mmHg)
